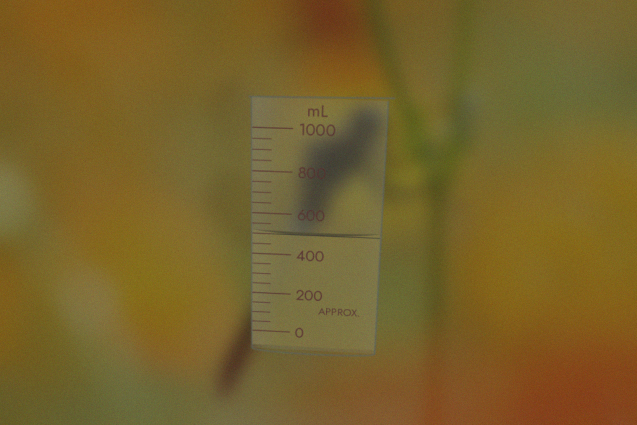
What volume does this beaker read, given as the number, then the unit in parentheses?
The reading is 500 (mL)
